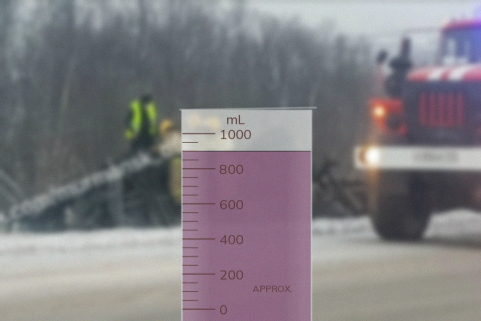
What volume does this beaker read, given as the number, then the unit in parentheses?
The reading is 900 (mL)
